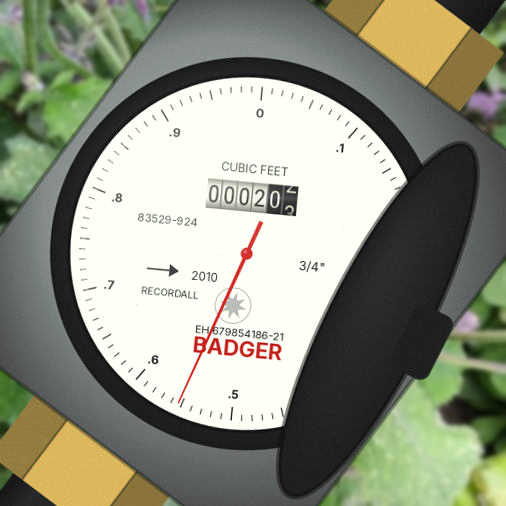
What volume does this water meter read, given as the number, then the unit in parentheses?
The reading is 202.55 (ft³)
